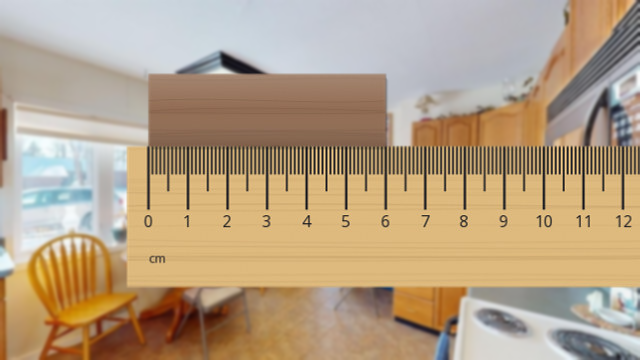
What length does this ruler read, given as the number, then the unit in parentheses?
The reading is 6 (cm)
